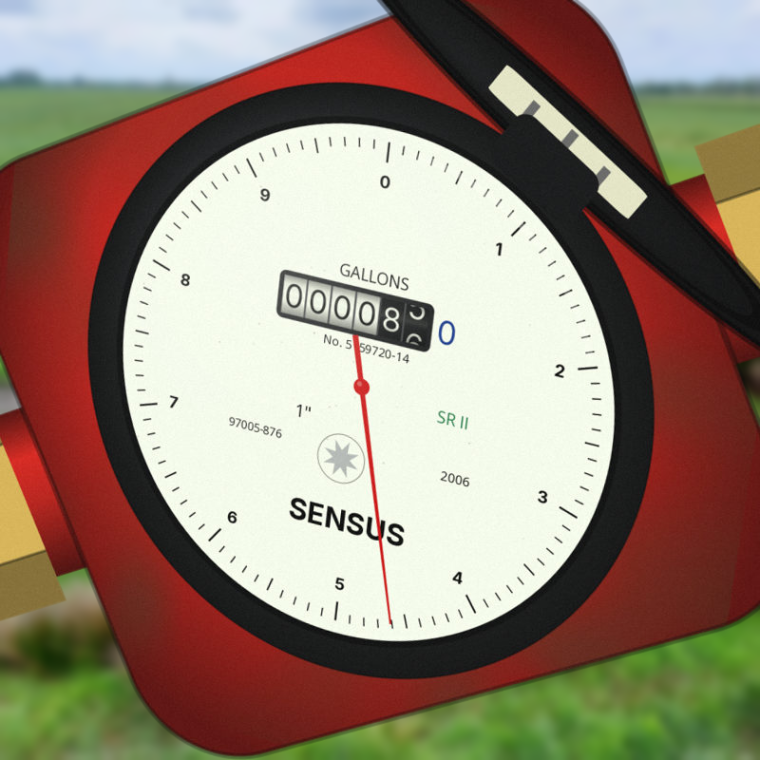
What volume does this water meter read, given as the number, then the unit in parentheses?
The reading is 854.6 (gal)
